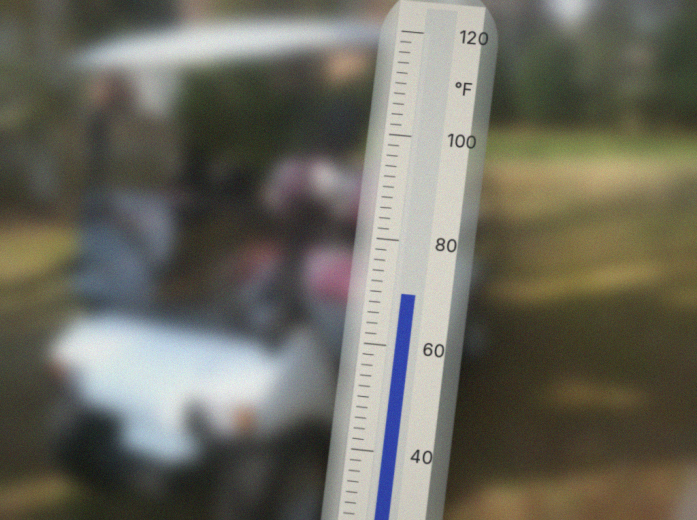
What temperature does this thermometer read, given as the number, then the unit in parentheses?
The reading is 70 (°F)
